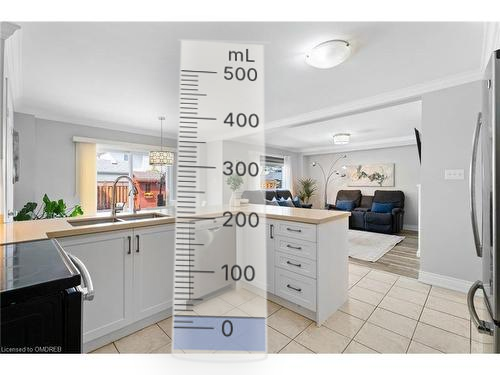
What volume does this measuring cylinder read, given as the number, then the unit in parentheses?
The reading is 20 (mL)
